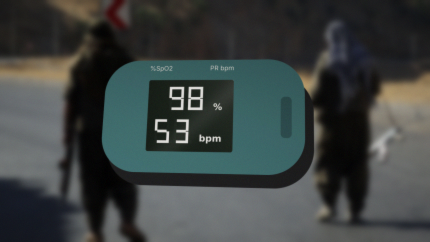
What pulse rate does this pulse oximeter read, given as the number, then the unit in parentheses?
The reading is 53 (bpm)
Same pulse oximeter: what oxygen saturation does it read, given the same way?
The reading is 98 (%)
